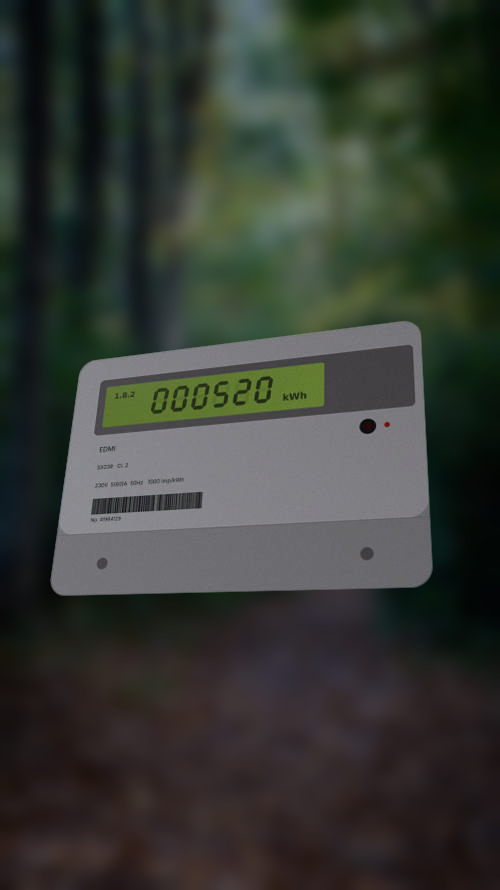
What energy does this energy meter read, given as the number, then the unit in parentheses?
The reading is 520 (kWh)
